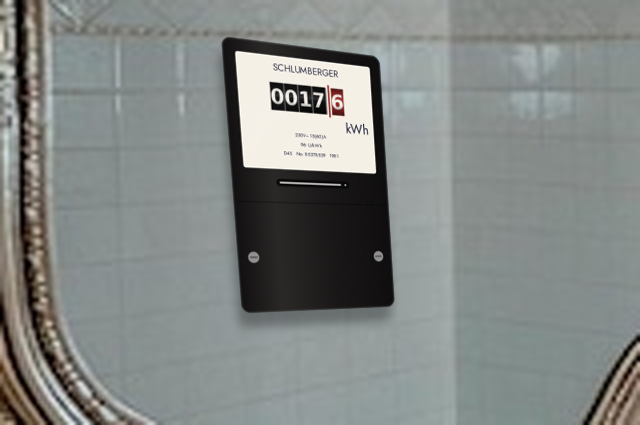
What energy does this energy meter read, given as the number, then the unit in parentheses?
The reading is 17.6 (kWh)
